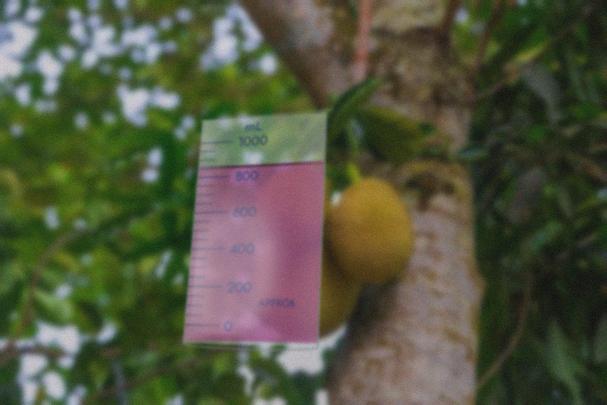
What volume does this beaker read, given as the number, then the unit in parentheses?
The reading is 850 (mL)
